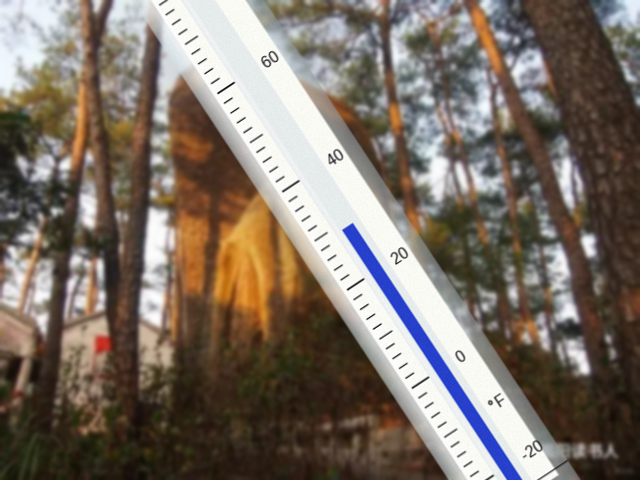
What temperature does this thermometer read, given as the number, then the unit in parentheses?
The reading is 29 (°F)
